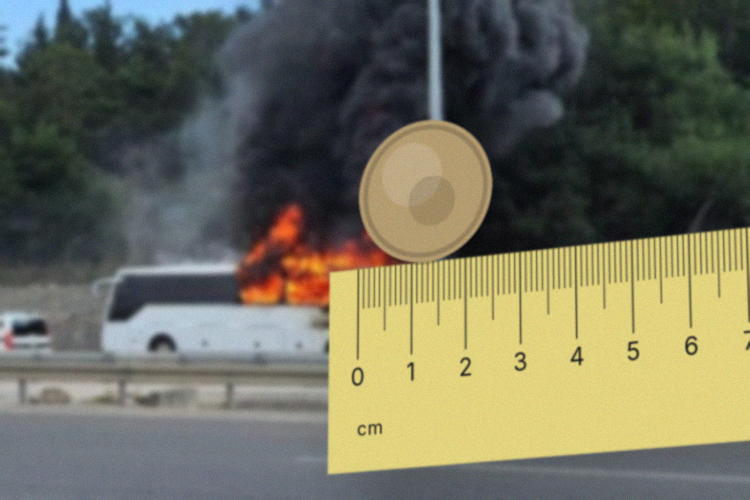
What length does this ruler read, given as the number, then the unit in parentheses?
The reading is 2.5 (cm)
